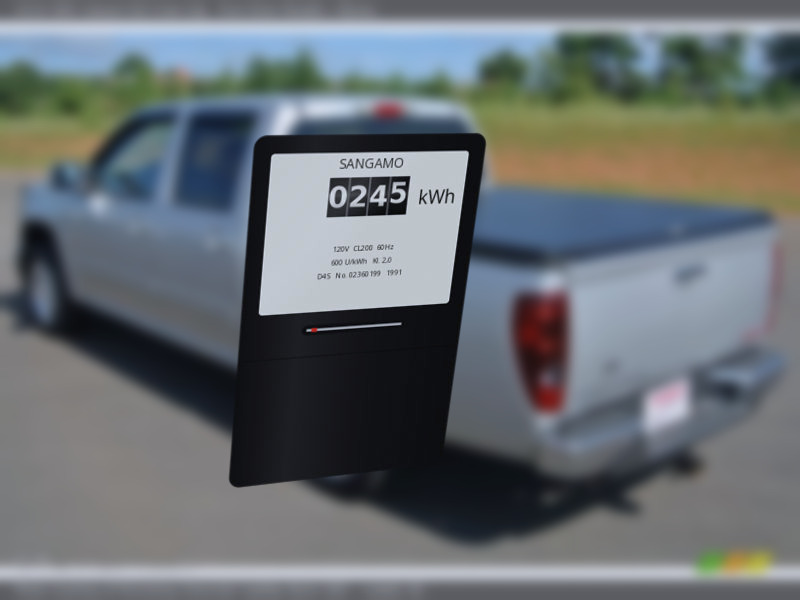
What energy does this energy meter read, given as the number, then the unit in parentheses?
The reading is 245 (kWh)
